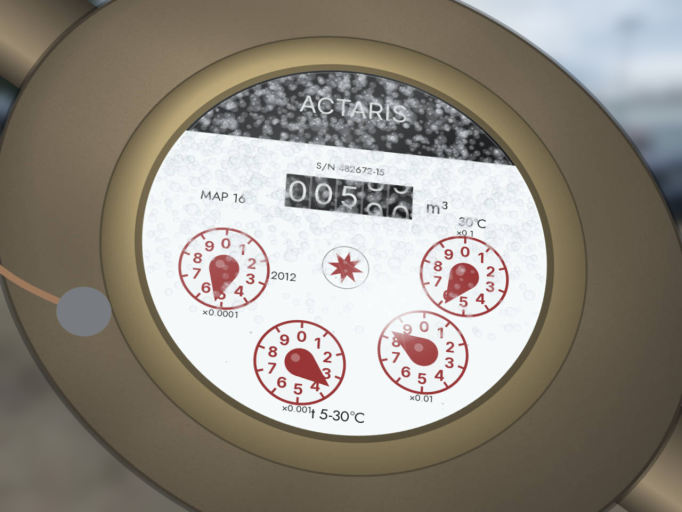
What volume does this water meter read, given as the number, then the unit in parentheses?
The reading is 589.5835 (m³)
